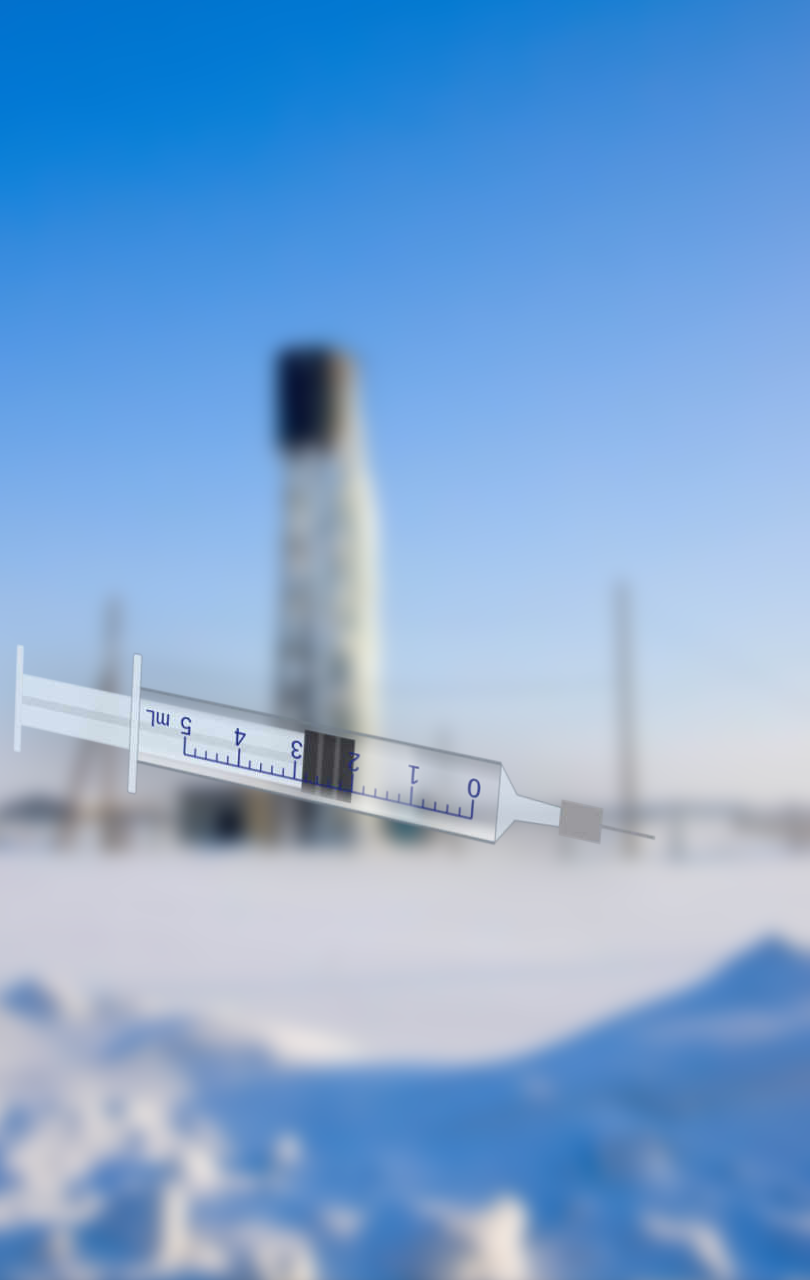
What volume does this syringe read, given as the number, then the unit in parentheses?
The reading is 2 (mL)
